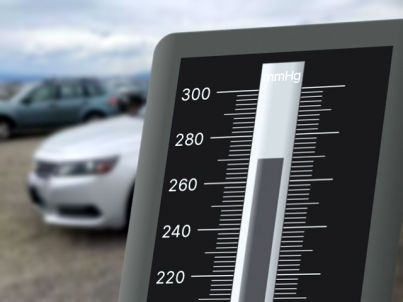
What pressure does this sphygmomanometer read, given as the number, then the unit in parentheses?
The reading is 270 (mmHg)
